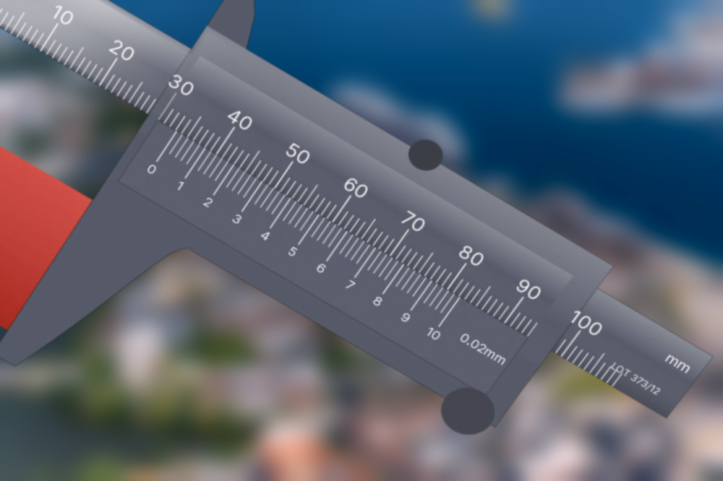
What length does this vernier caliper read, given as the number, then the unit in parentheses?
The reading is 33.2 (mm)
